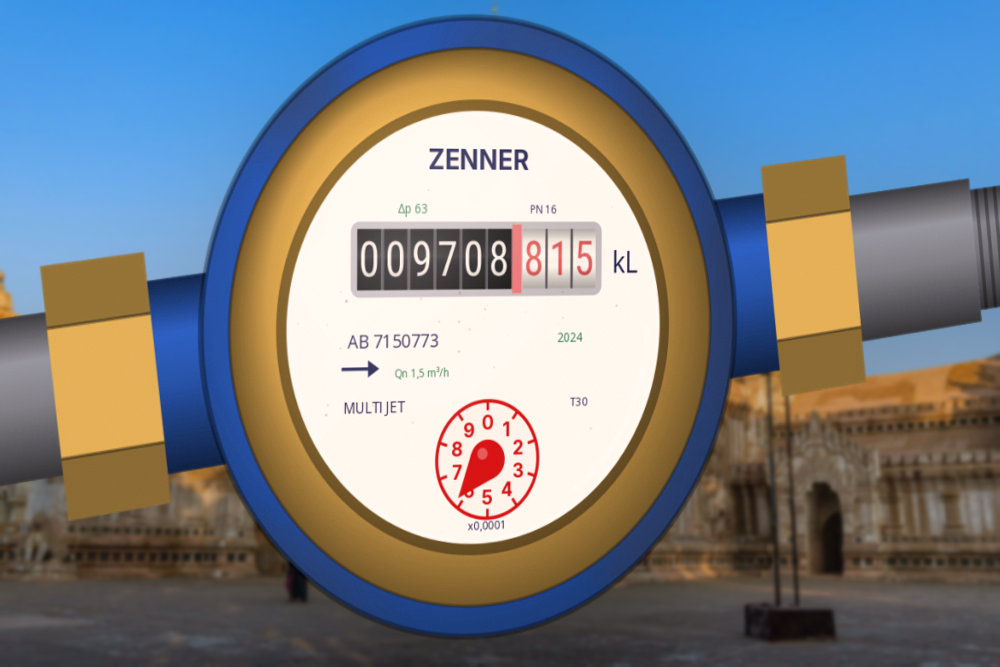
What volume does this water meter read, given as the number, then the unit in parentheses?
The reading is 9708.8156 (kL)
